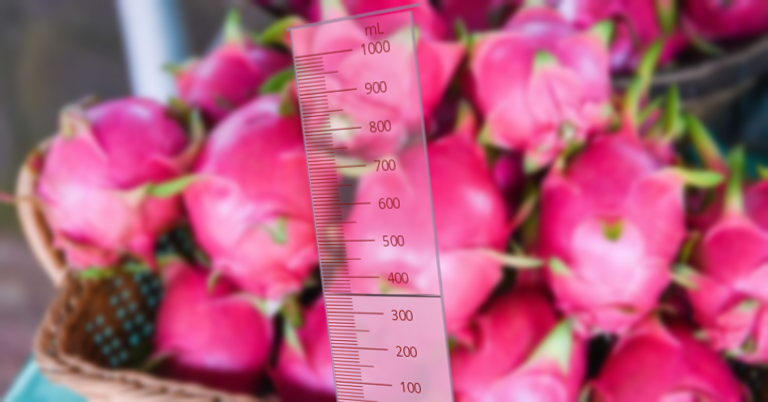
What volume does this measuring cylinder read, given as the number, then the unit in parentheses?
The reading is 350 (mL)
